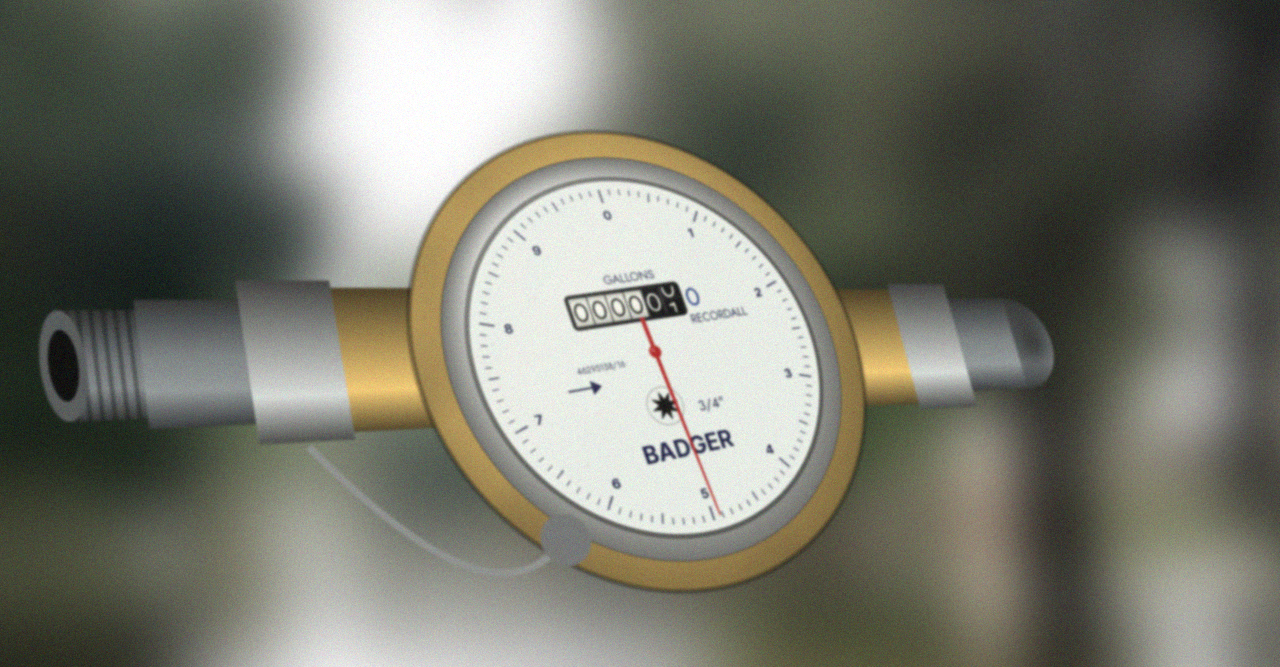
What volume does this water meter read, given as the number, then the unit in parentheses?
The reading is 4.9 (gal)
